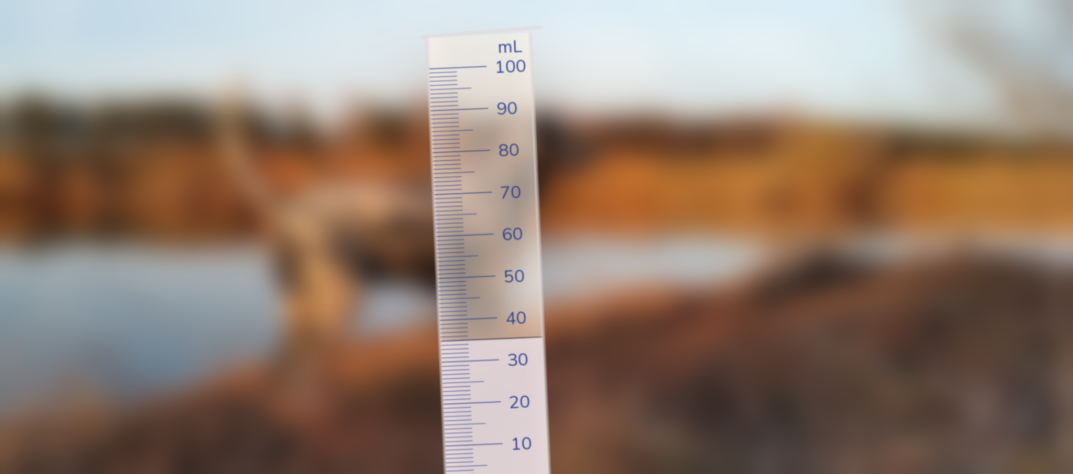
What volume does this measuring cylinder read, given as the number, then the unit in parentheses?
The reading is 35 (mL)
